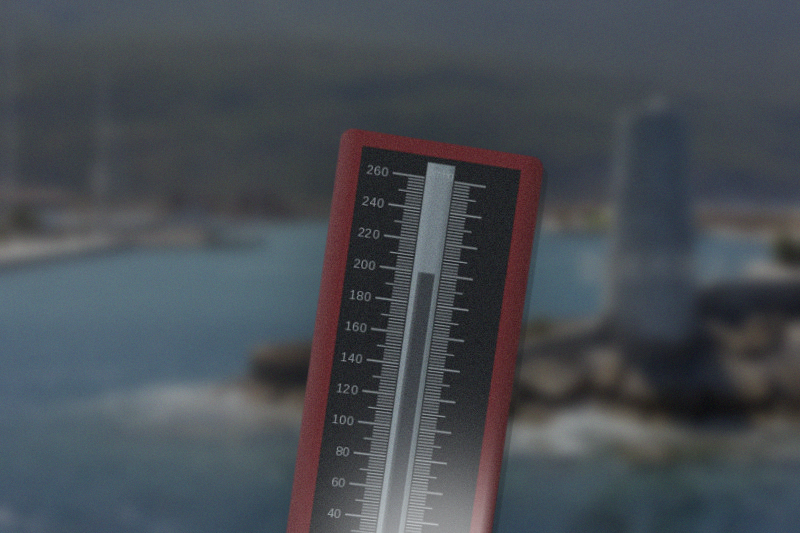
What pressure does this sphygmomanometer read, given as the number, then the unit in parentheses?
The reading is 200 (mmHg)
